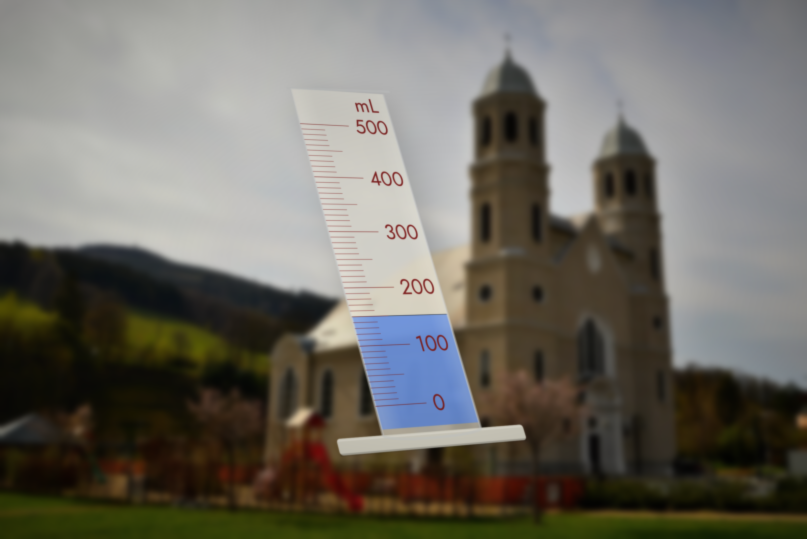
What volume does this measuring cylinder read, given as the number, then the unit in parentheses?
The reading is 150 (mL)
